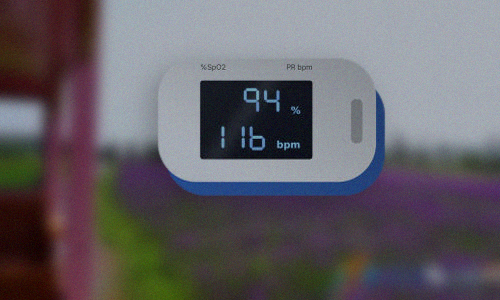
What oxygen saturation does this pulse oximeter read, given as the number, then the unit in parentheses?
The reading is 94 (%)
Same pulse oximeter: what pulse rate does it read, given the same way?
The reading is 116 (bpm)
